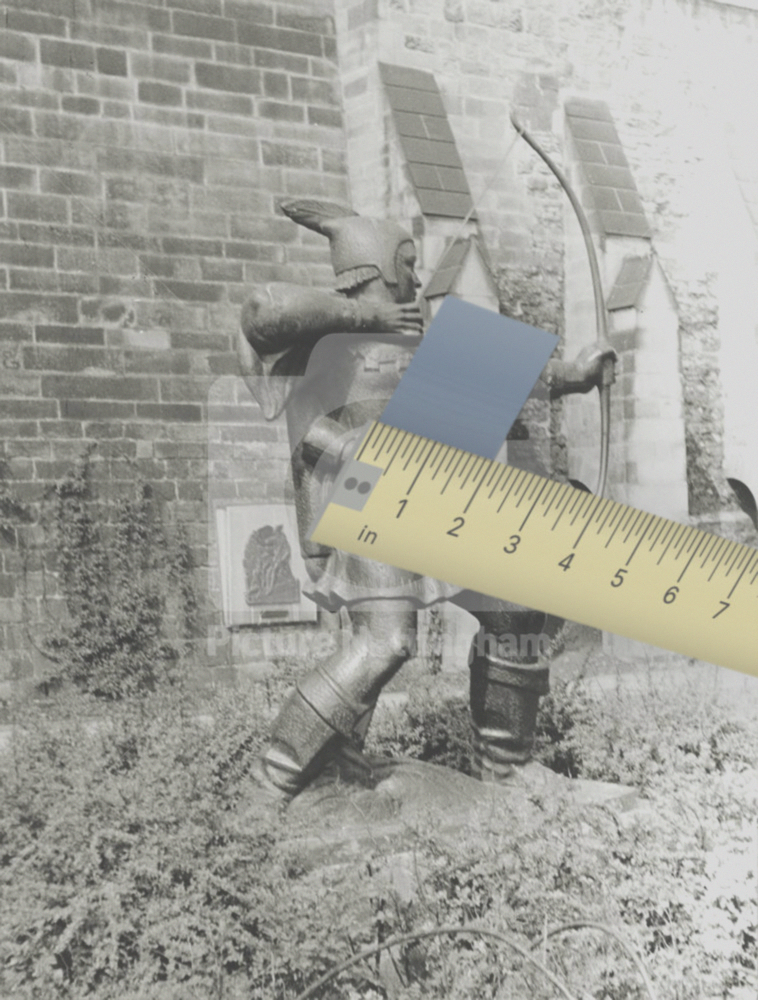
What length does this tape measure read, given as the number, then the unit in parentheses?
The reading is 2 (in)
